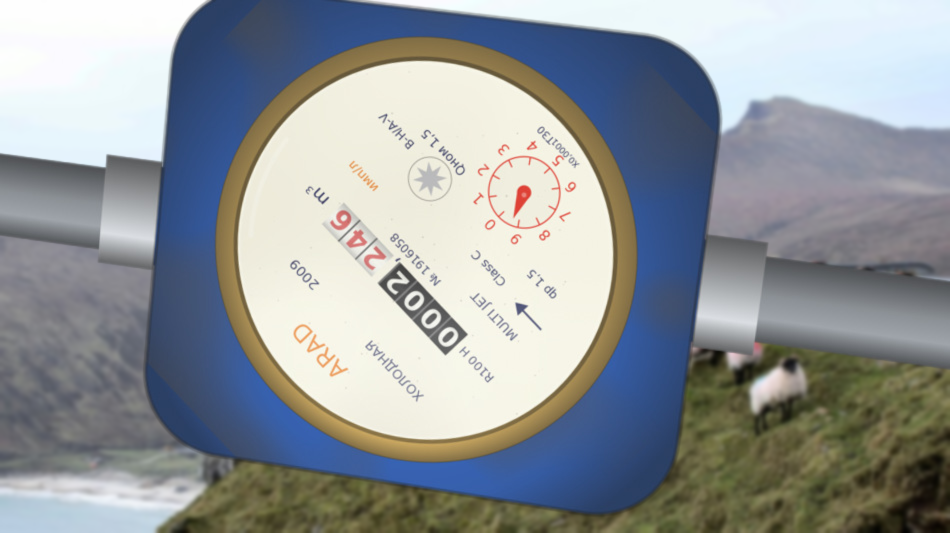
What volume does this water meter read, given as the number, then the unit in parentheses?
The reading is 2.2459 (m³)
